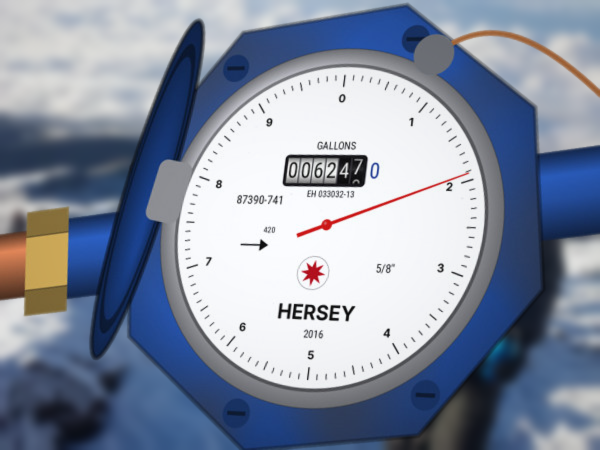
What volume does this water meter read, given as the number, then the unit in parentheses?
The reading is 62471.9 (gal)
